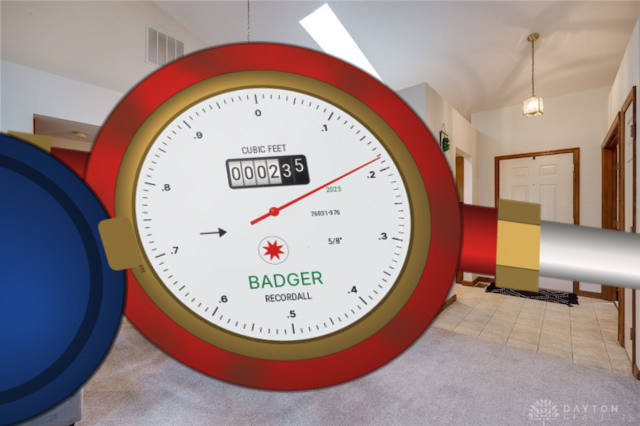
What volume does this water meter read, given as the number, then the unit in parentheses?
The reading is 235.18 (ft³)
